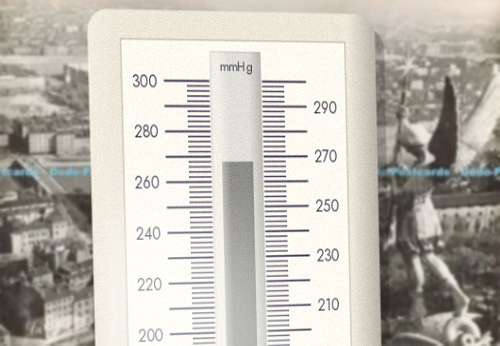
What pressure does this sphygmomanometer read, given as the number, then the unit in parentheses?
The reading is 268 (mmHg)
